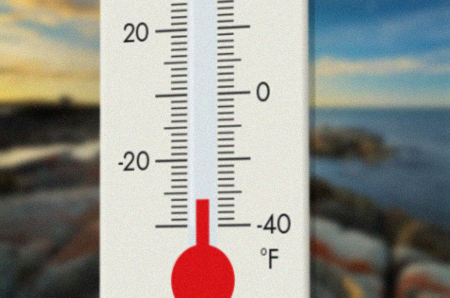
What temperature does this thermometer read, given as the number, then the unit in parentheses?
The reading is -32 (°F)
